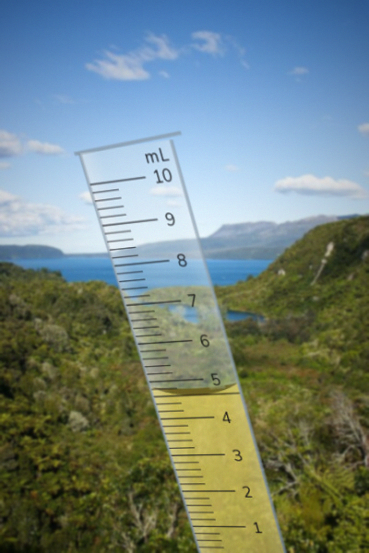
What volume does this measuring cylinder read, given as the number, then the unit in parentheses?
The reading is 4.6 (mL)
